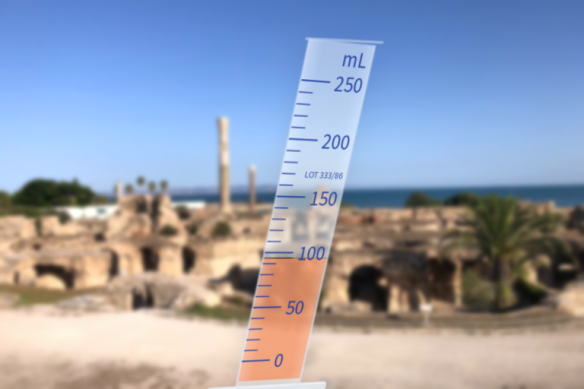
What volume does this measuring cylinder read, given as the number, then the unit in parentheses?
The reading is 95 (mL)
